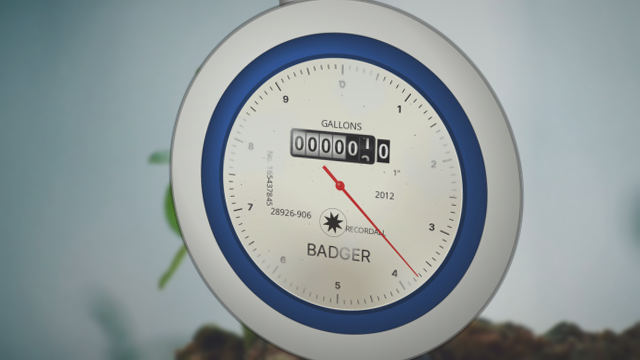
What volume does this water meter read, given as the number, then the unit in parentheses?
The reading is 13.7 (gal)
